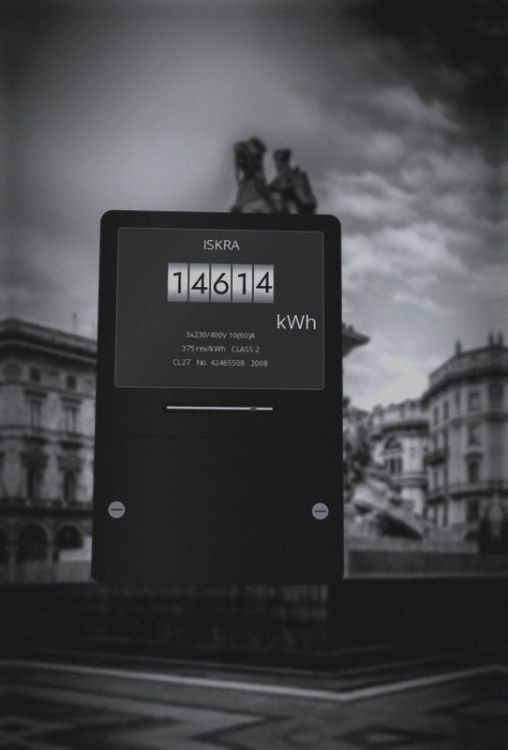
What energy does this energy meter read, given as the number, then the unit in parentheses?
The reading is 14614 (kWh)
